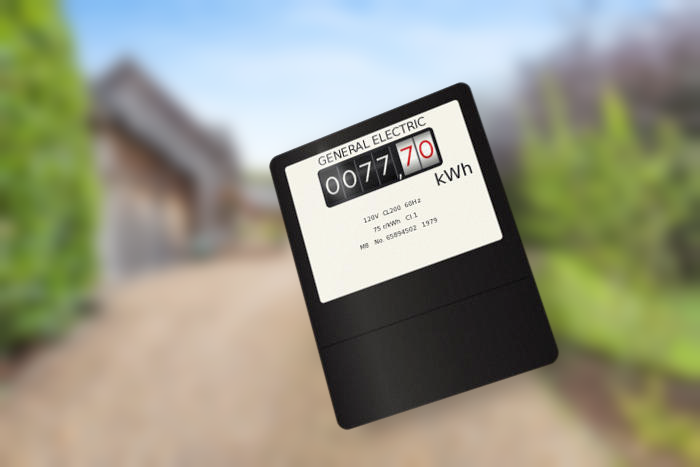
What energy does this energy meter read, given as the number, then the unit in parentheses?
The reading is 77.70 (kWh)
